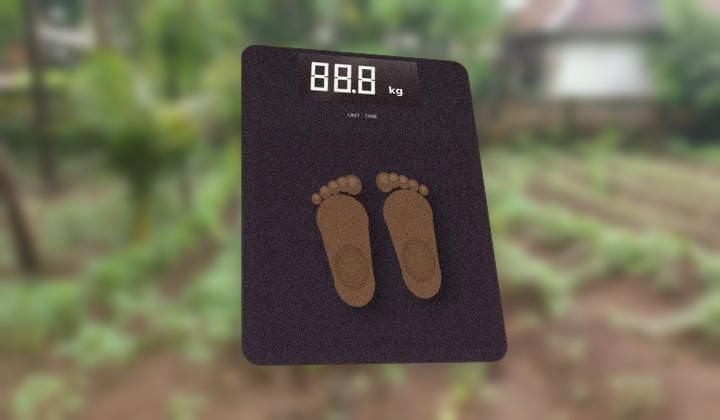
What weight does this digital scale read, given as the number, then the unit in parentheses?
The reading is 88.8 (kg)
